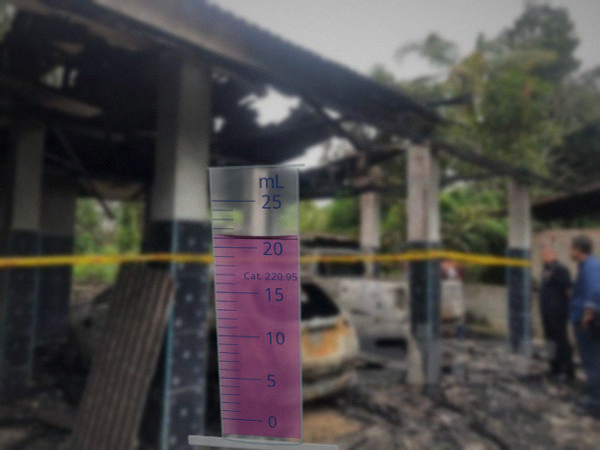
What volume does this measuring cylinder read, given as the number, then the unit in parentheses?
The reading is 21 (mL)
